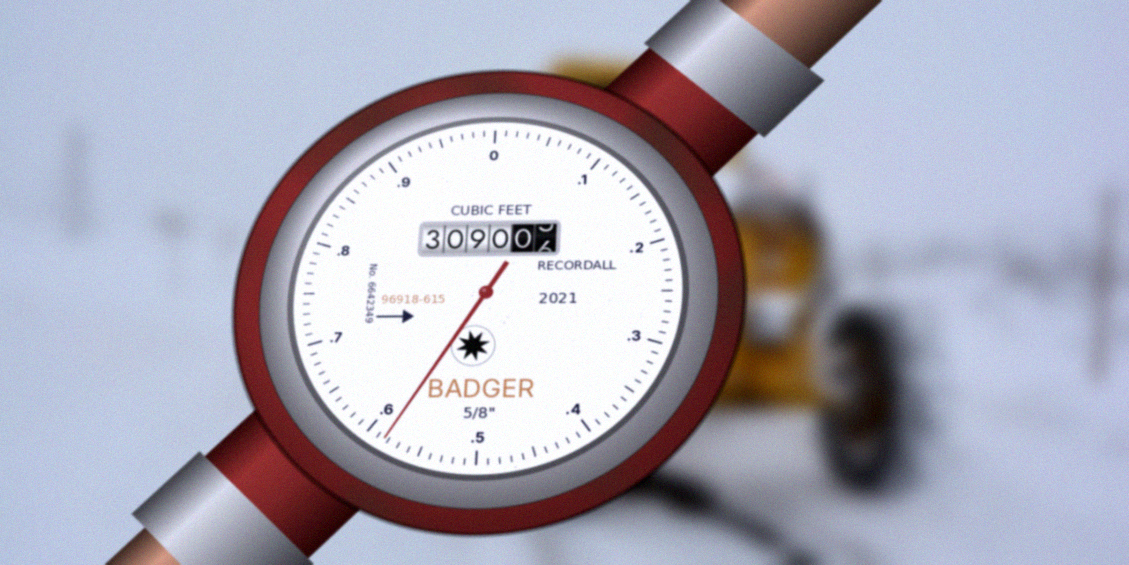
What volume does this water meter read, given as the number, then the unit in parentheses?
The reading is 309005.58 (ft³)
